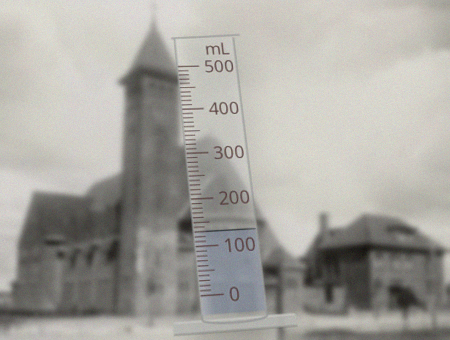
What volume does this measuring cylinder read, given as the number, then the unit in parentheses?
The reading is 130 (mL)
